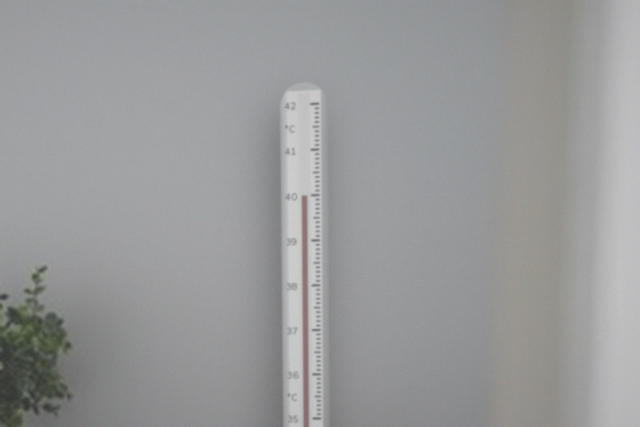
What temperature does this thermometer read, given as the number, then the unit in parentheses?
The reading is 40 (°C)
